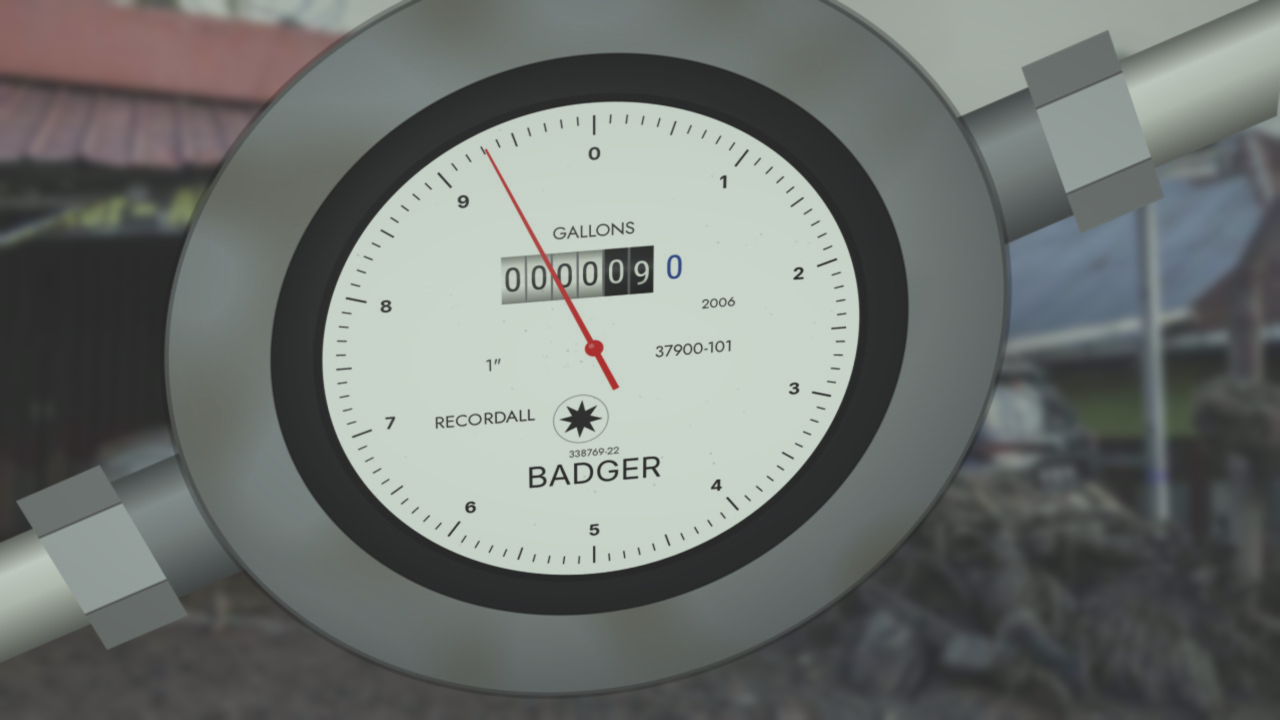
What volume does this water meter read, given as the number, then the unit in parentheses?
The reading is 89.3 (gal)
